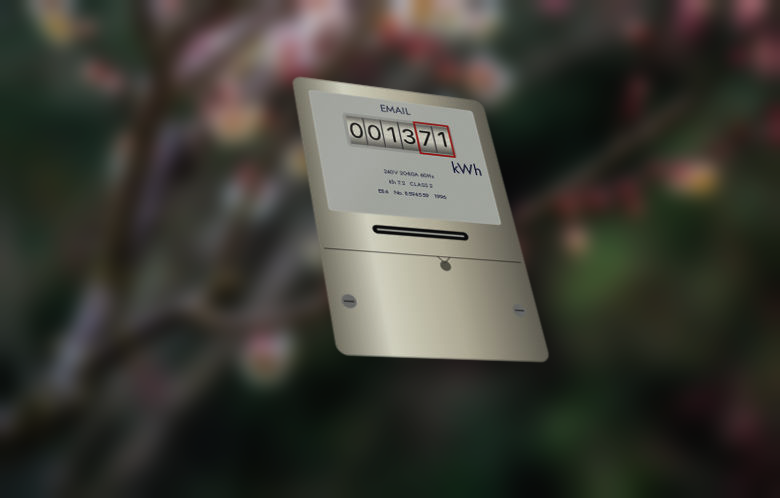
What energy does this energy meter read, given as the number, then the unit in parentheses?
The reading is 13.71 (kWh)
